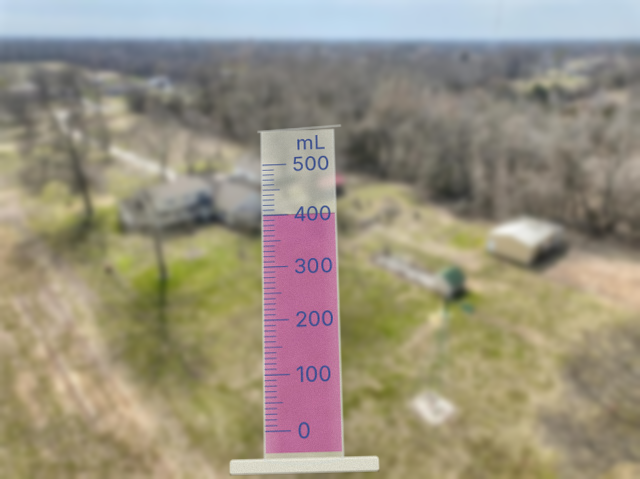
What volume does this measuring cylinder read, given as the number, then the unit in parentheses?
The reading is 400 (mL)
